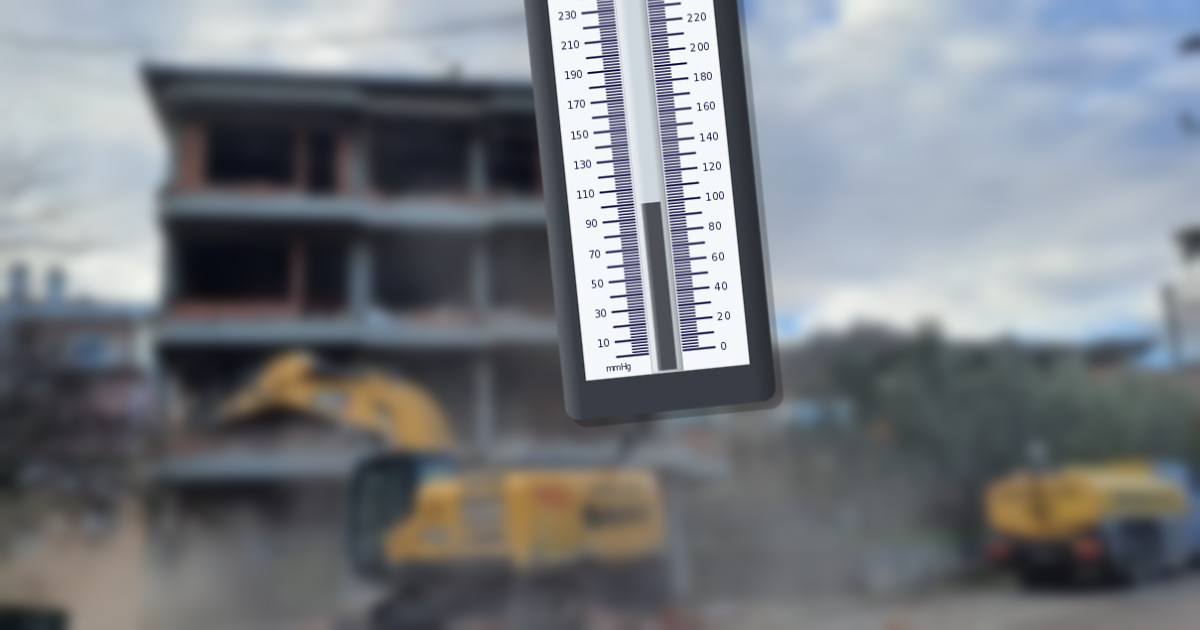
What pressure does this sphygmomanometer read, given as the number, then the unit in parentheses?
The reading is 100 (mmHg)
